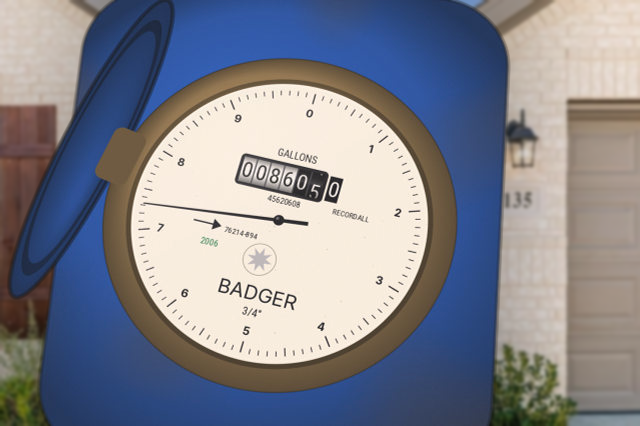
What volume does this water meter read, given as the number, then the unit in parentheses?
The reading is 86047.3 (gal)
